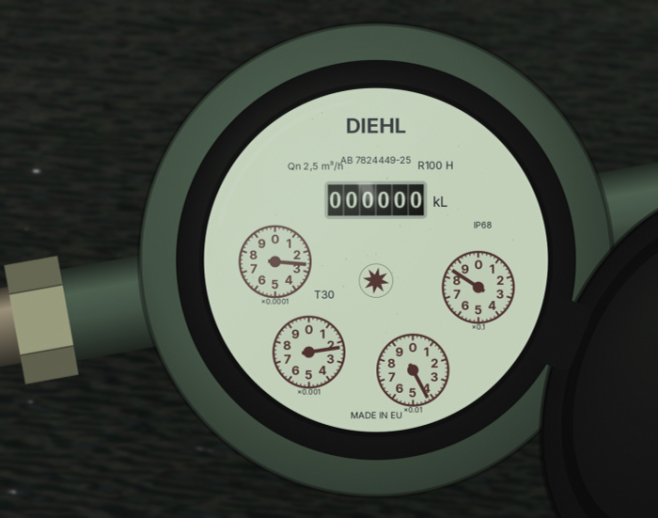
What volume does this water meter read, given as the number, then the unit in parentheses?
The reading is 0.8422 (kL)
